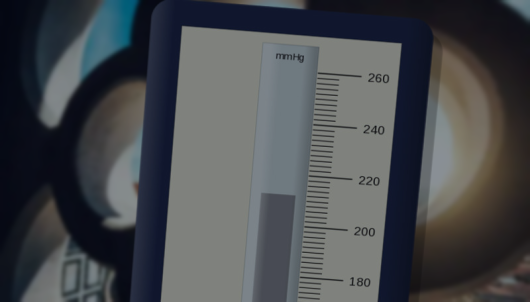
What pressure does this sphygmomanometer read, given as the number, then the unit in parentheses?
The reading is 212 (mmHg)
